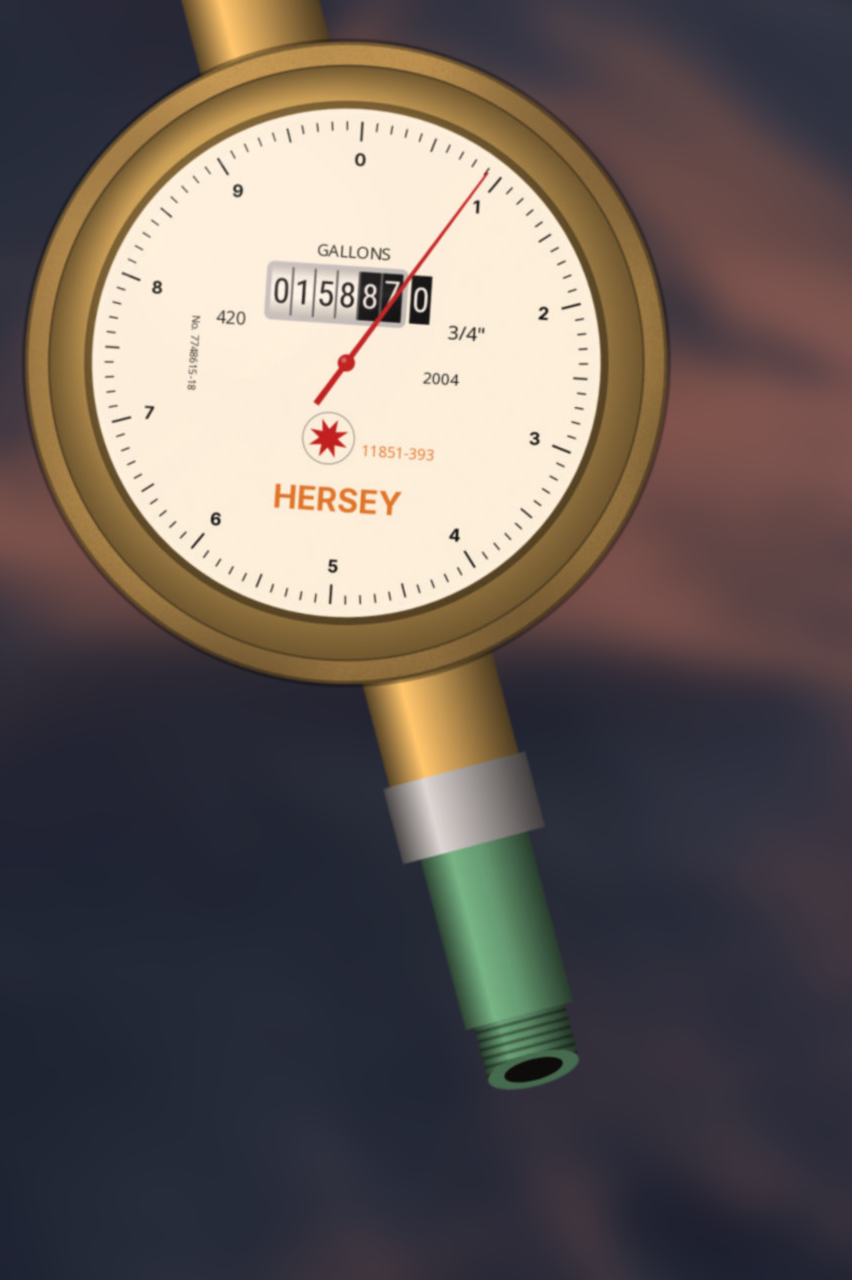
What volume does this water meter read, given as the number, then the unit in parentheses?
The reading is 158870.9 (gal)
